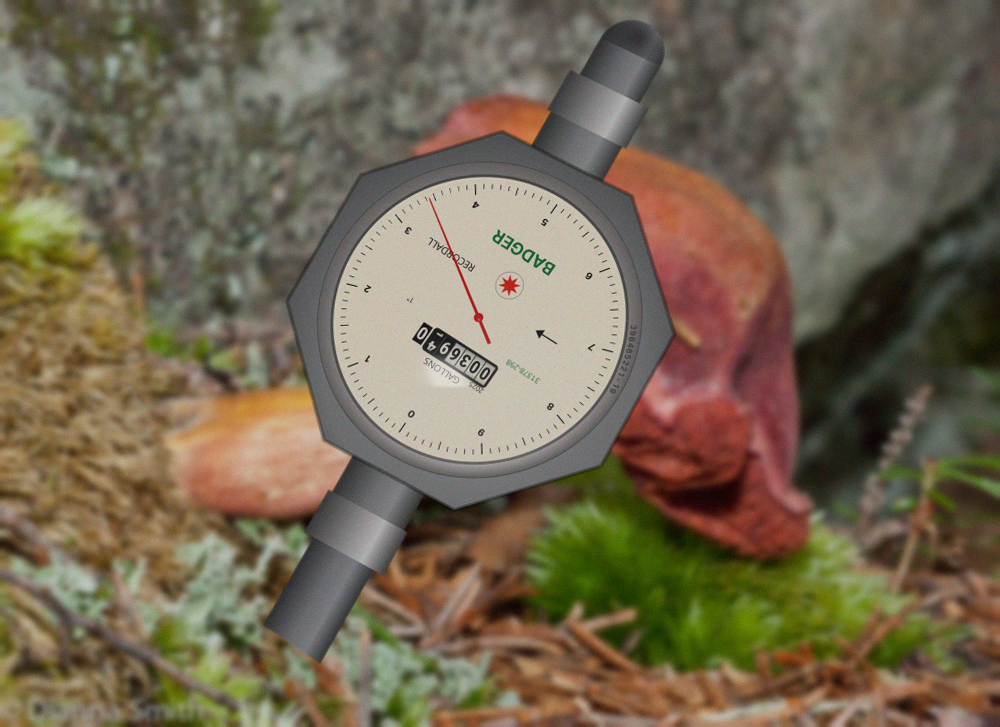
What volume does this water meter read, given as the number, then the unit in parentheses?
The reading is 36943.4 (gal)
